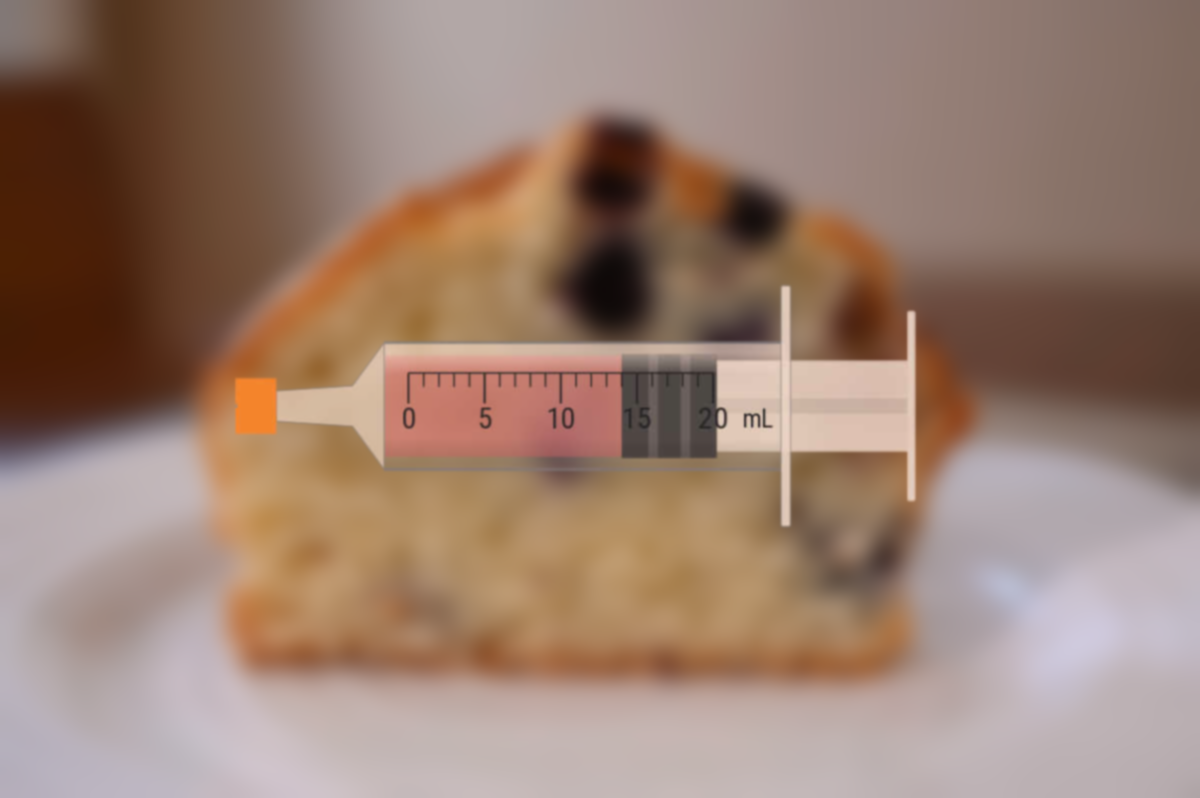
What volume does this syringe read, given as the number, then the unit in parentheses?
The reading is 14 (mL)
